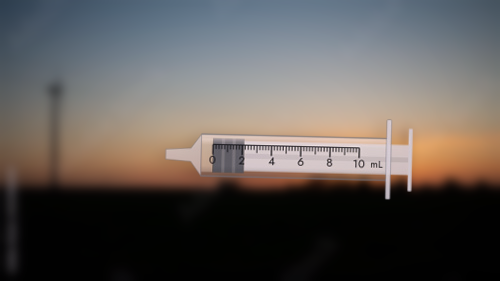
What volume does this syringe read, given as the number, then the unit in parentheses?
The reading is 0 (mL)
